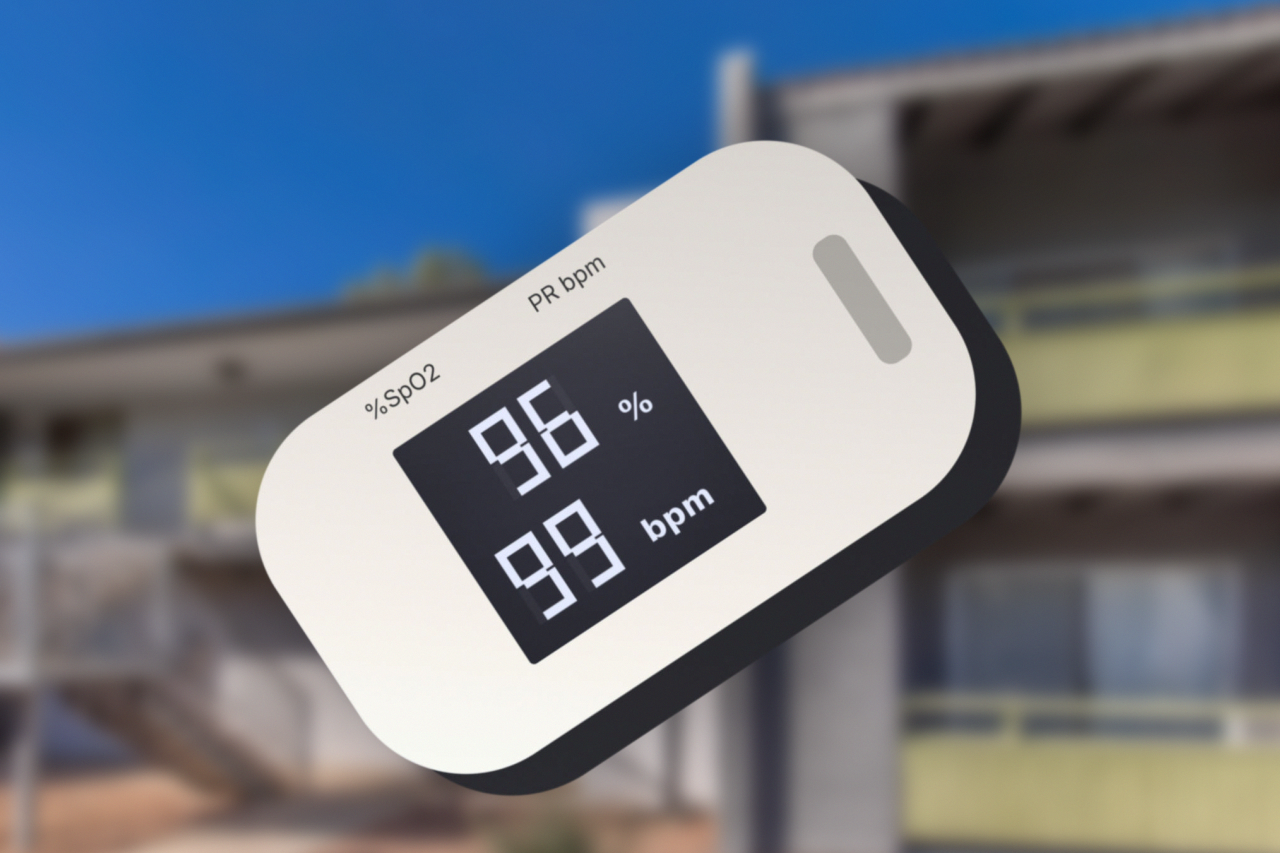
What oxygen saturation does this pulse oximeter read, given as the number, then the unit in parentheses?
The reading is 96 (%)
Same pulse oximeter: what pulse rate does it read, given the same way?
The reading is 99 (bpm)
